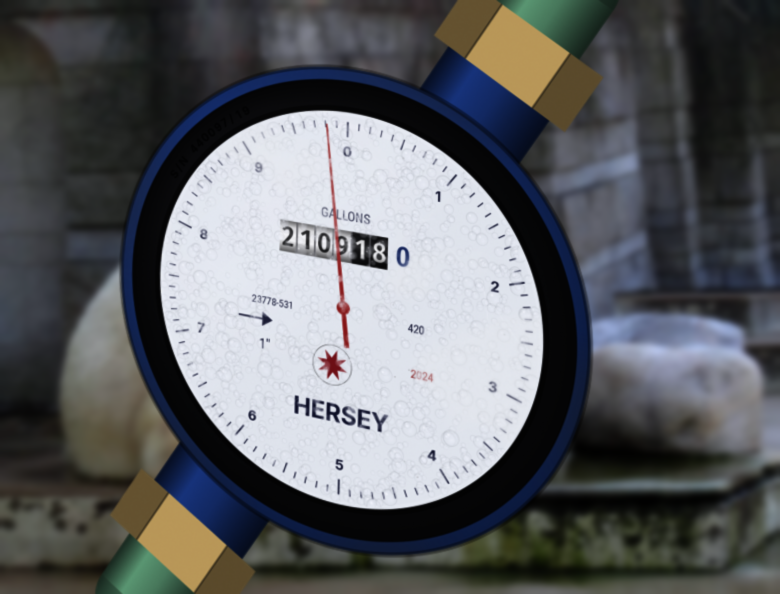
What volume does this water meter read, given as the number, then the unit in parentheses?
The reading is 2109179.8 (gal)
